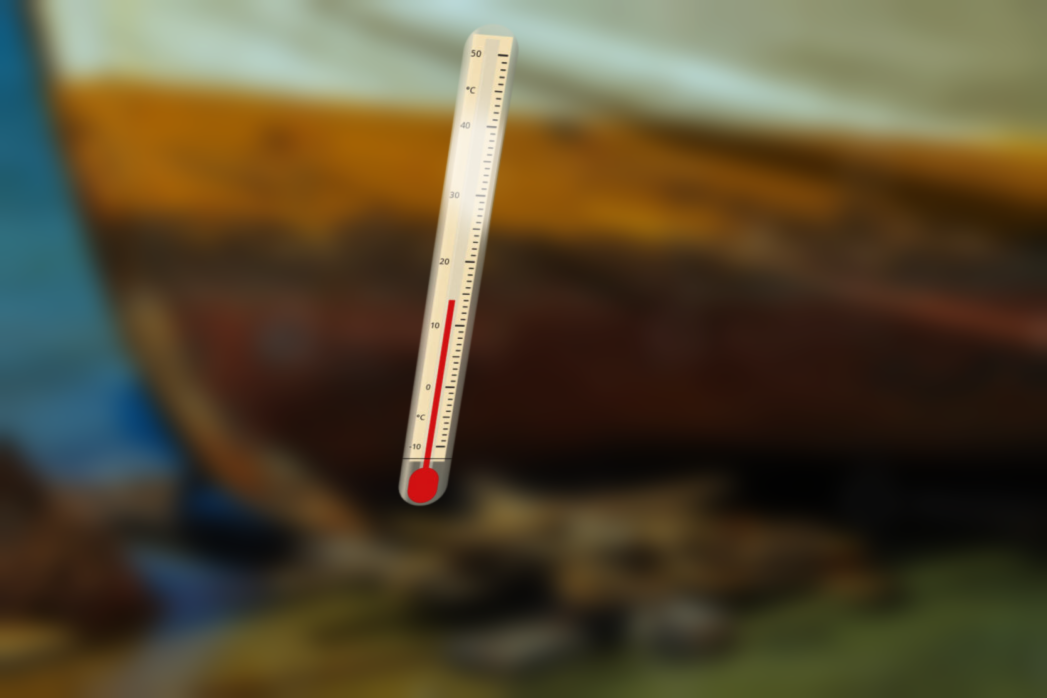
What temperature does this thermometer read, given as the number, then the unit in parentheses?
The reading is 14 (°C)
